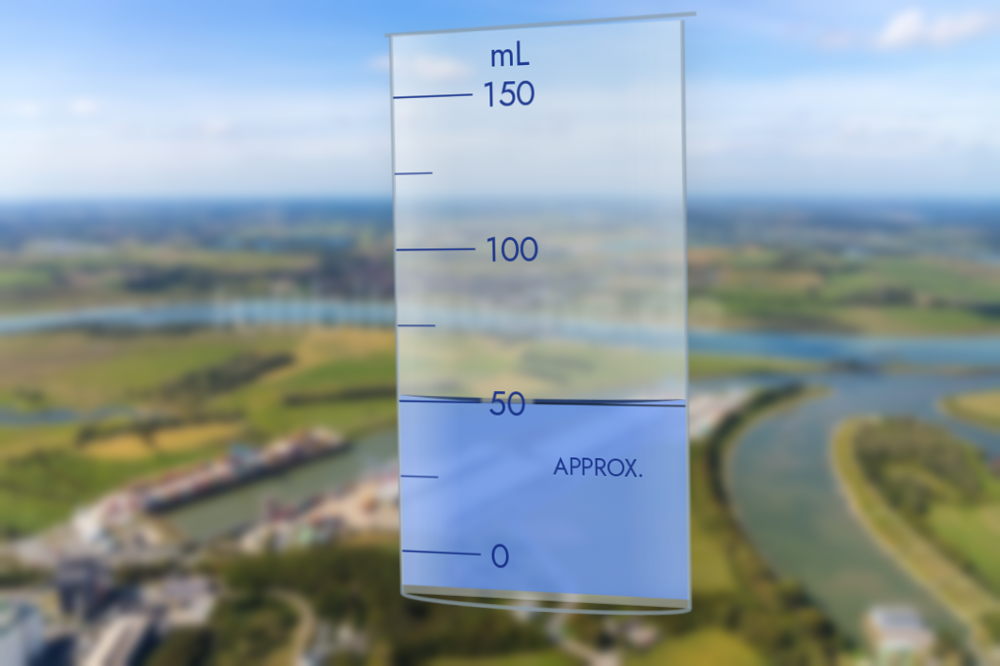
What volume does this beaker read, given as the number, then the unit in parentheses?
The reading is 50 (mL)
